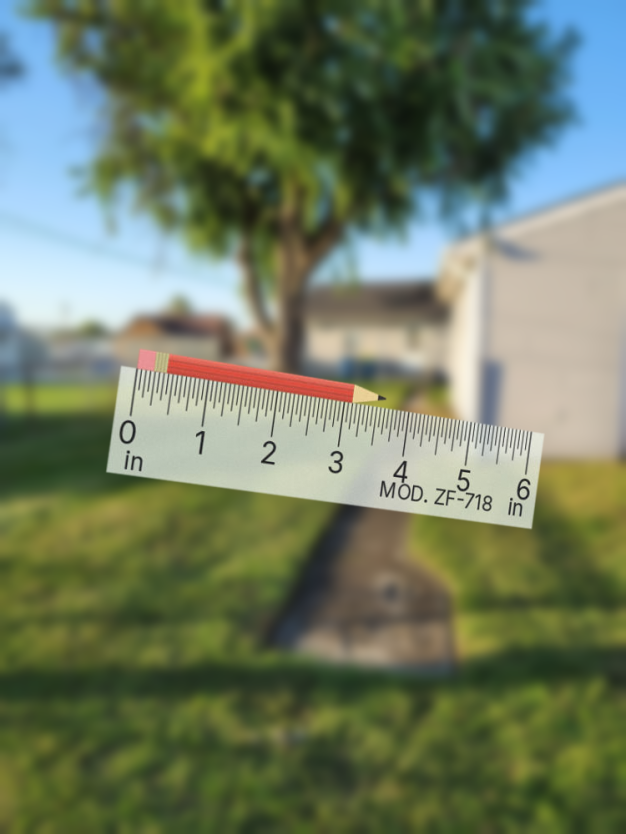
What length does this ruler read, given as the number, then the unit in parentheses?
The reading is 3.625 (in)
